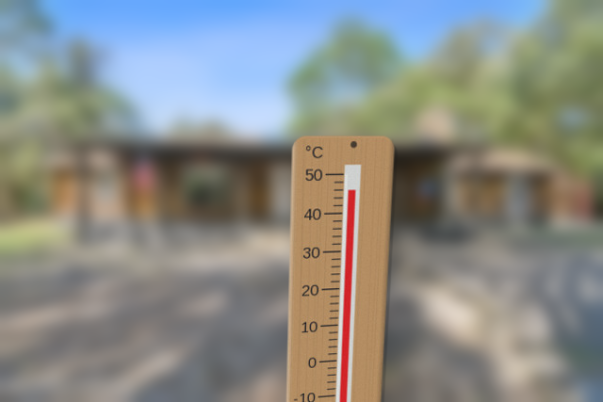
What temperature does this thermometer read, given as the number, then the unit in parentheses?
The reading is 46 (°C)
